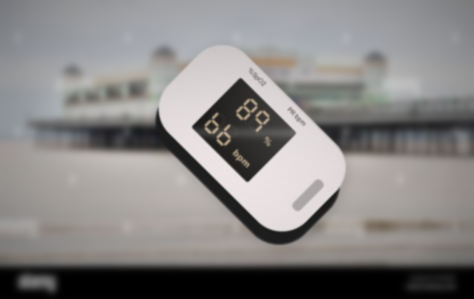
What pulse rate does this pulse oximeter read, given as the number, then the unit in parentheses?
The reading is 66 (bpm)
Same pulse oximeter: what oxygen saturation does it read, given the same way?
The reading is 89 (%)
